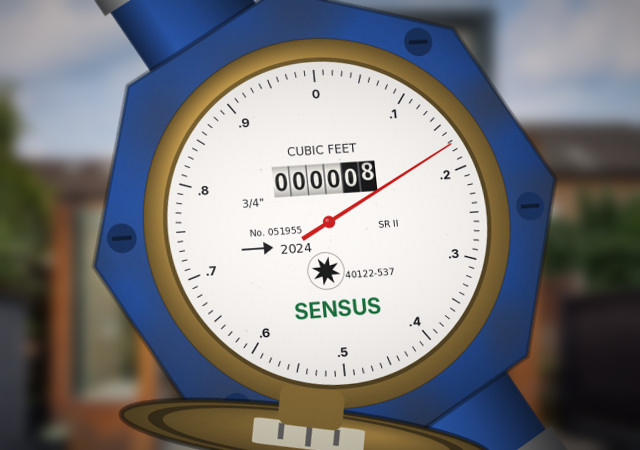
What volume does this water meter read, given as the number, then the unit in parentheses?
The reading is 8.17 (ft³)
